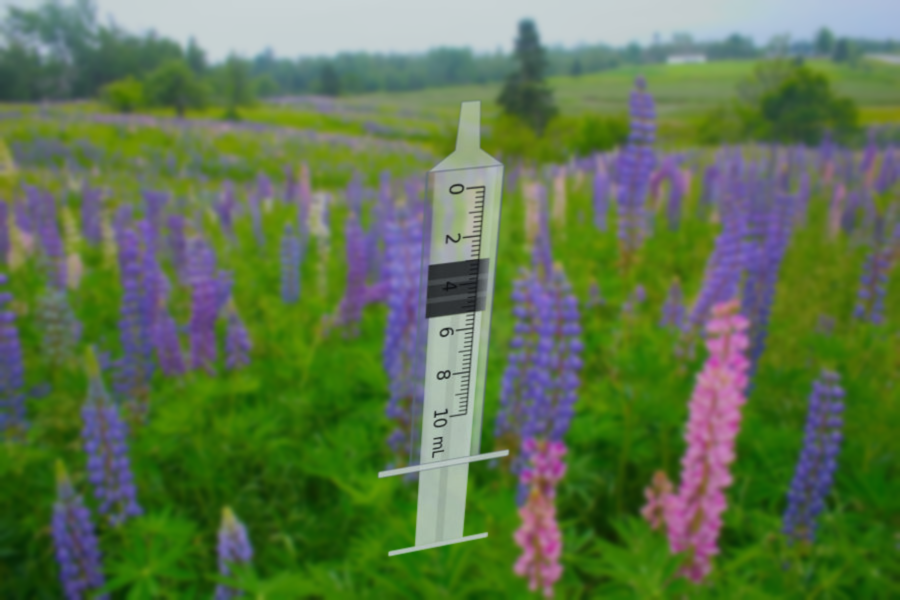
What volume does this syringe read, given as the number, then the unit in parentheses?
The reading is 3 (mL)
